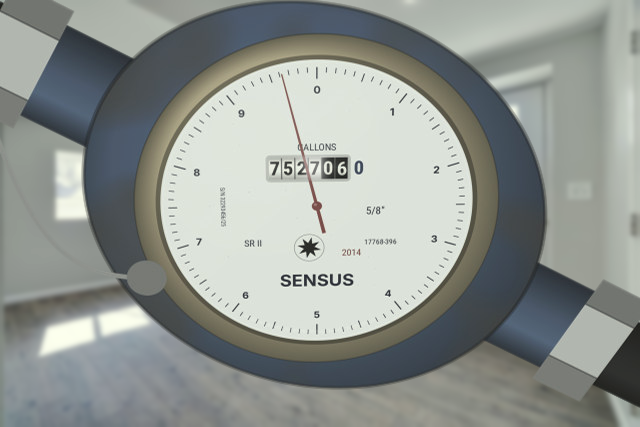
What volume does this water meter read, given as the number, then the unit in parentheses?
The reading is 7527059.6 (gal)
